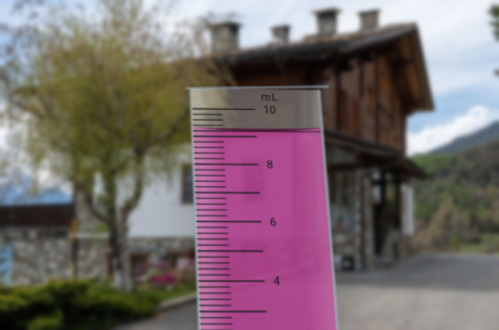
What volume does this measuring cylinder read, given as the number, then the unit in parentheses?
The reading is 9.2 (mL)
